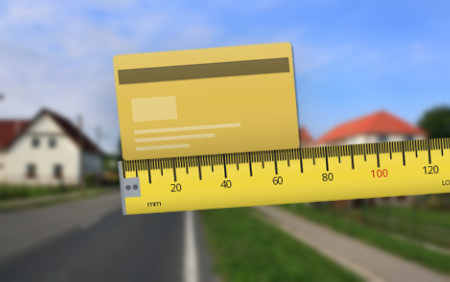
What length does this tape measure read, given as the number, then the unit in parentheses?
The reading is 70 (mm)
